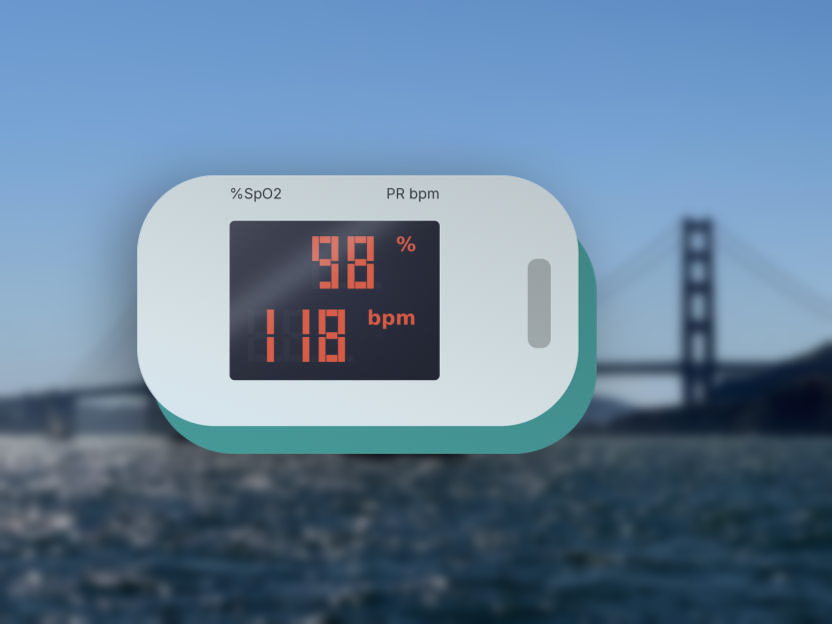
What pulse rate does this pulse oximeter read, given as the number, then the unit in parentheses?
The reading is 118 (bpm)
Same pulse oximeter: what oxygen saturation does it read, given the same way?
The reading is 98 (%)
